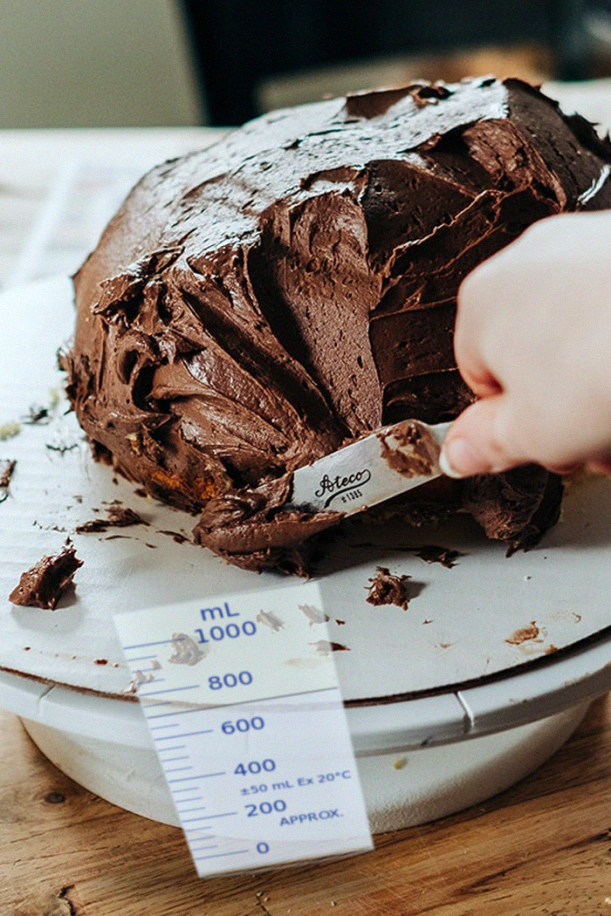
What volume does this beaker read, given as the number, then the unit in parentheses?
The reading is 700 (mL)
